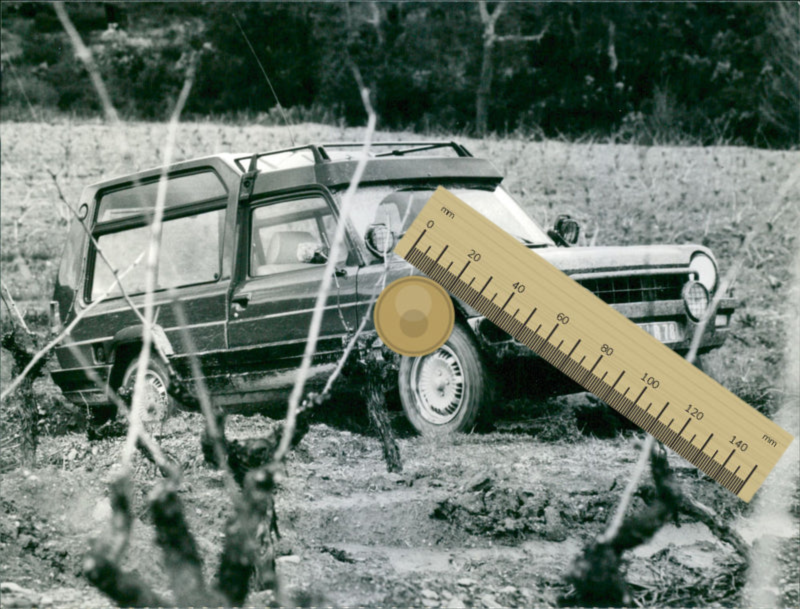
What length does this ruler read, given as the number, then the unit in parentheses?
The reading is 30 (mm)
